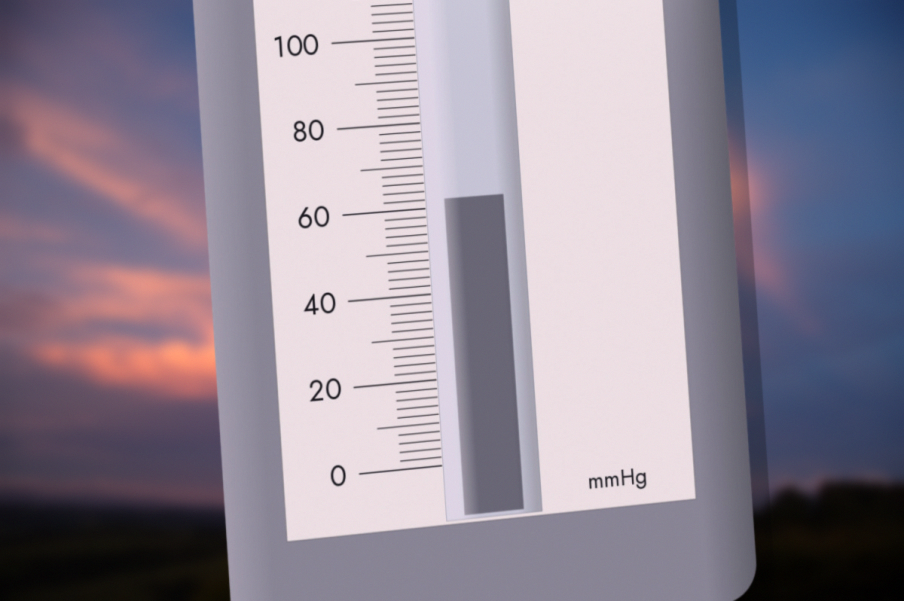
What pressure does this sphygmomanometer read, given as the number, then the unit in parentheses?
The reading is 62 (mmHg)
